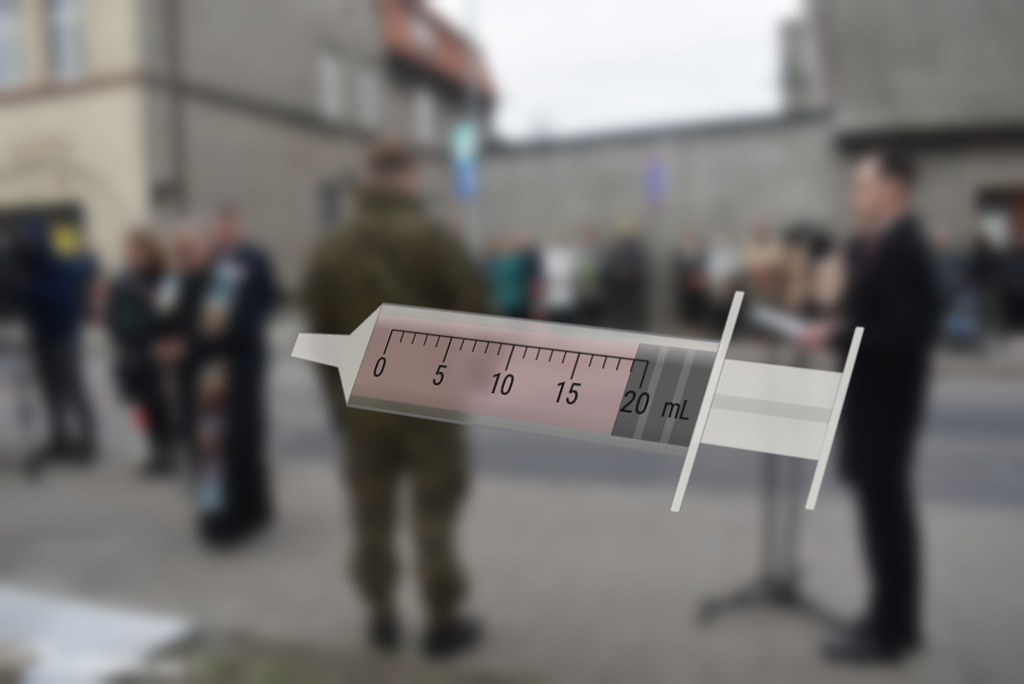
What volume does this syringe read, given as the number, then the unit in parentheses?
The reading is 19 (mL)
